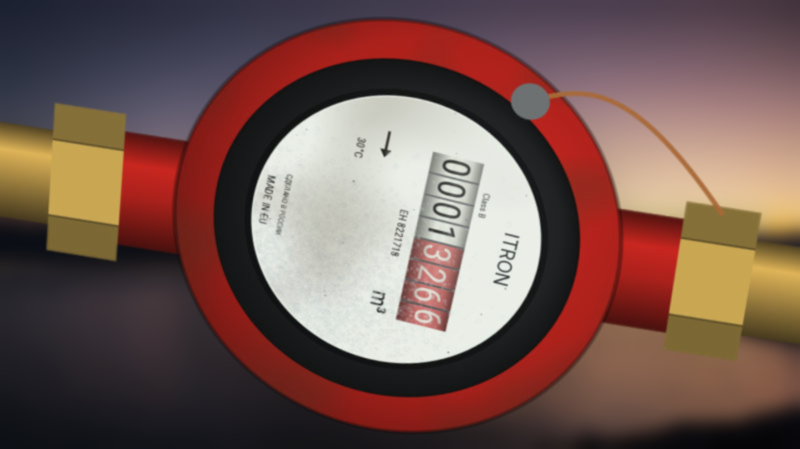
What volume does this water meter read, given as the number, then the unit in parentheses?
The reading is 1.3266 (m³)
